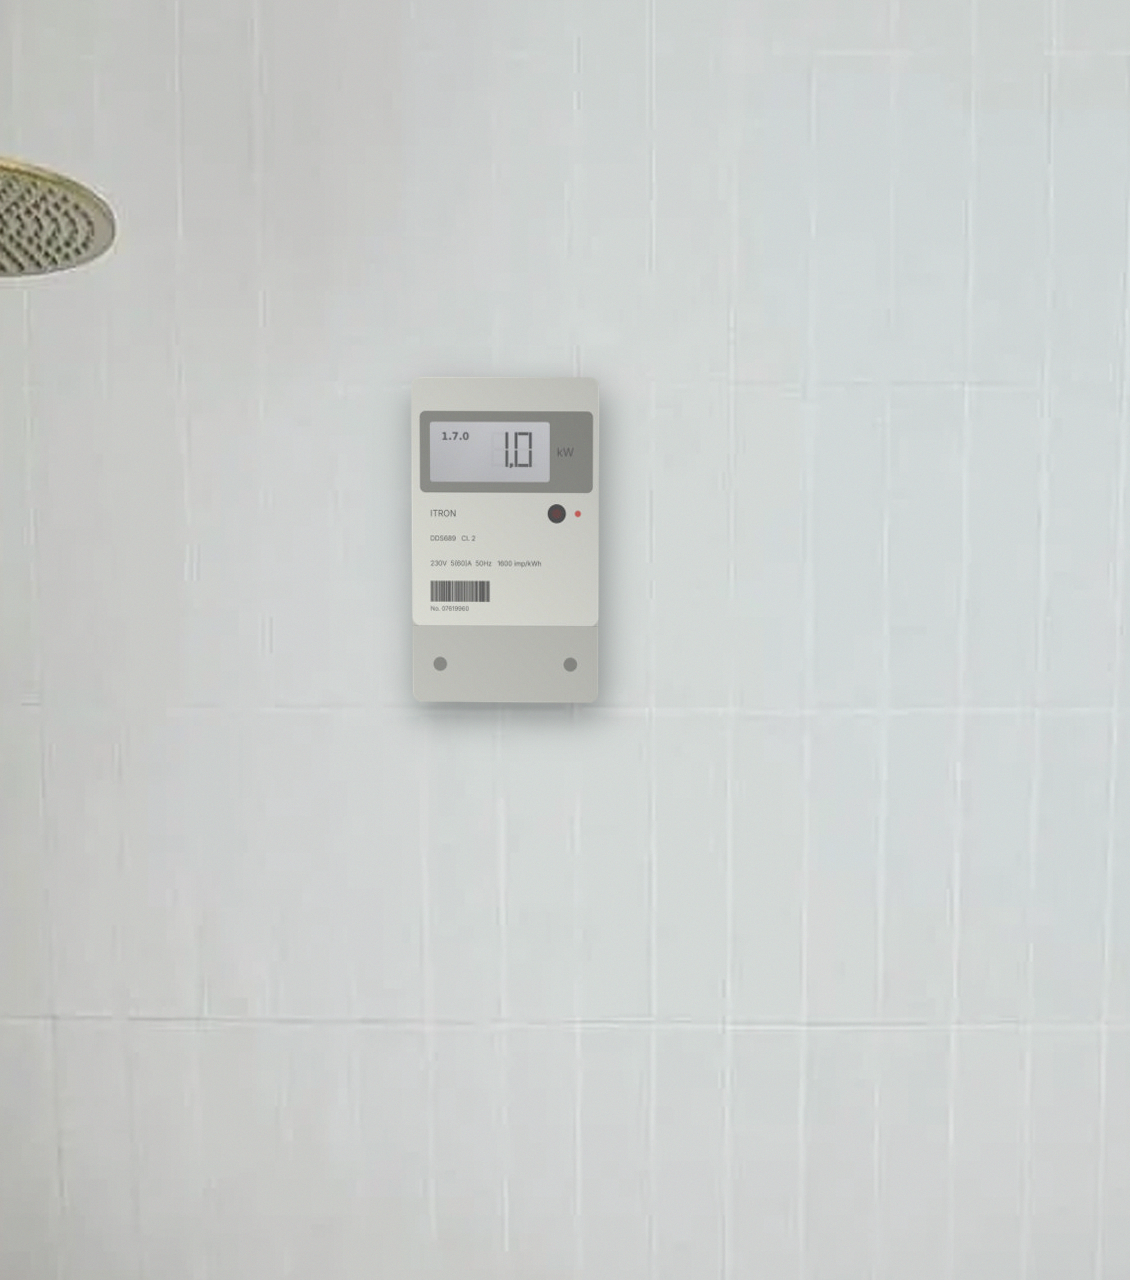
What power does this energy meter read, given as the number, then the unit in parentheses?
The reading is 1.0 (kW)
